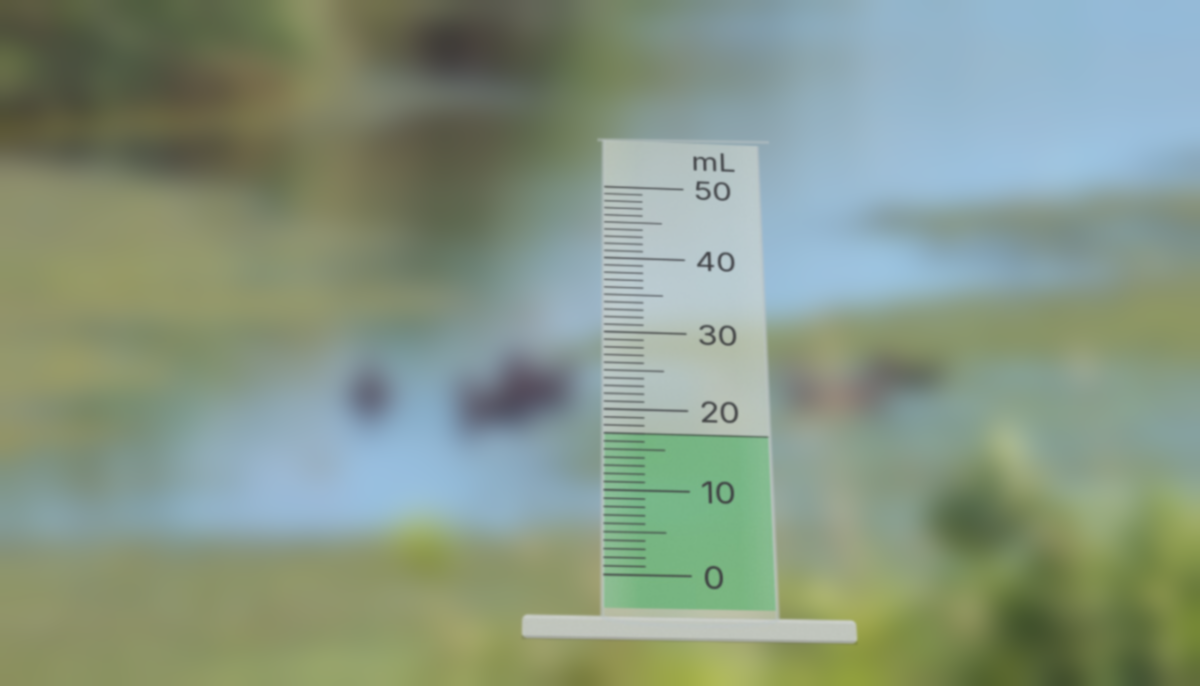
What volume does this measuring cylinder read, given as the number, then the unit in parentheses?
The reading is 17 (mL)
